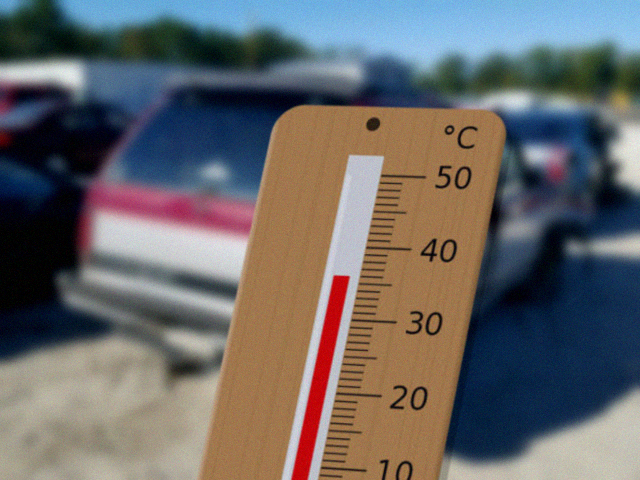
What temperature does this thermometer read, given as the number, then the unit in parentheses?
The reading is 36 (°C)
